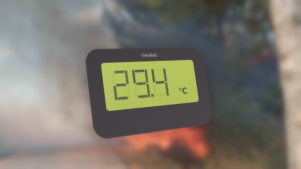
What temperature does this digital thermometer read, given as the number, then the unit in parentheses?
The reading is 29.4 (°C)
